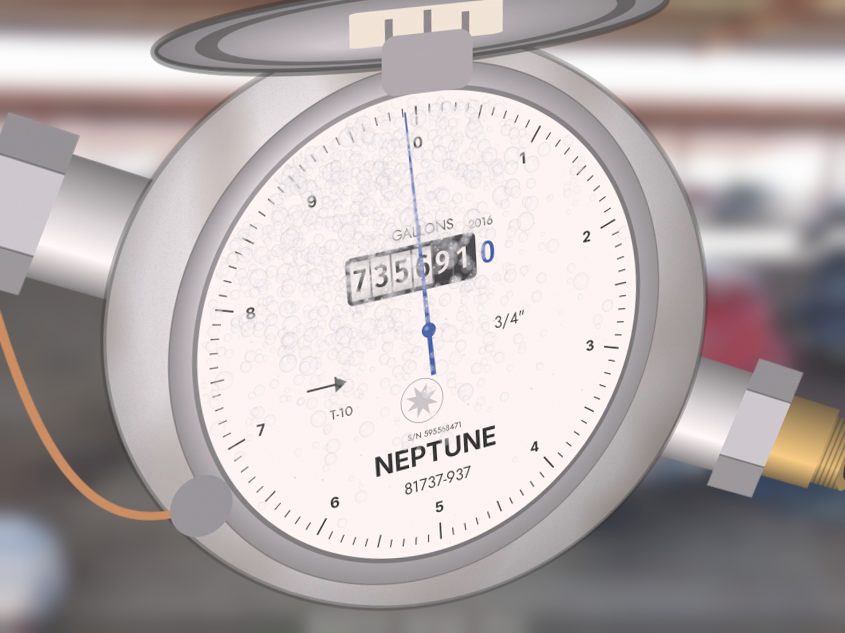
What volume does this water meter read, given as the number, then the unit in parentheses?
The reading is 7356909.9 (gal)
